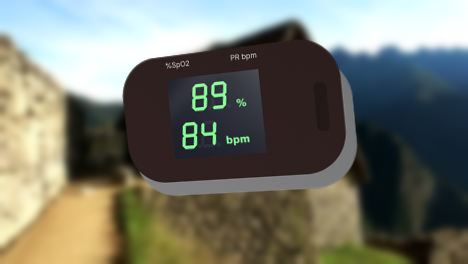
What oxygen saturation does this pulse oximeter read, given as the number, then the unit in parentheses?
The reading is 89 (%)
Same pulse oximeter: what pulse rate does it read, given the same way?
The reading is 84 (bpm)
